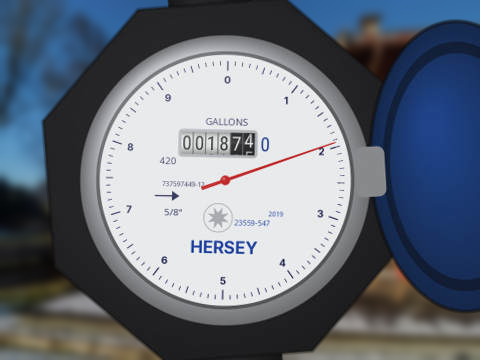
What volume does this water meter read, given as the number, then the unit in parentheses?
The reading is 18741.9 (gal)
